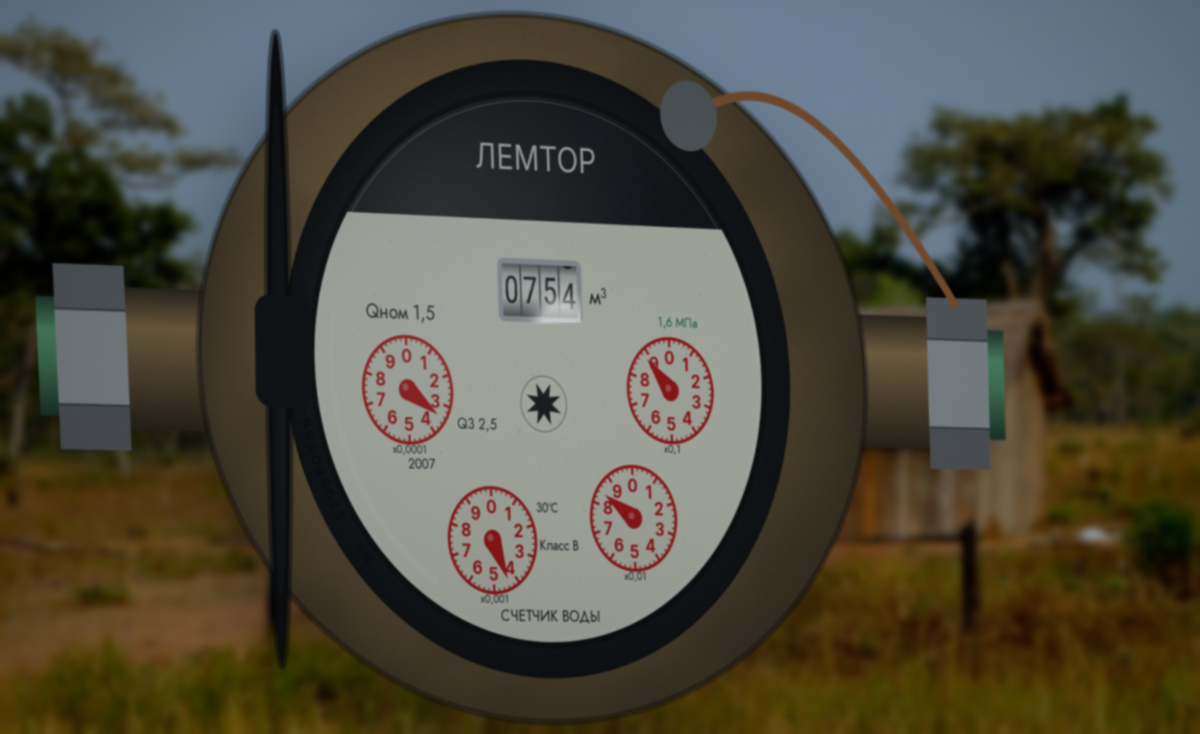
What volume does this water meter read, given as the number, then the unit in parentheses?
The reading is 753.8843 (m³)
